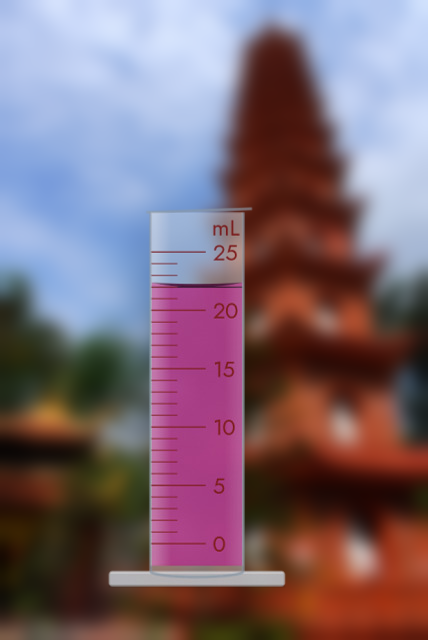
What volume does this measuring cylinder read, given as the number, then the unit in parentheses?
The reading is 22 (mL)
